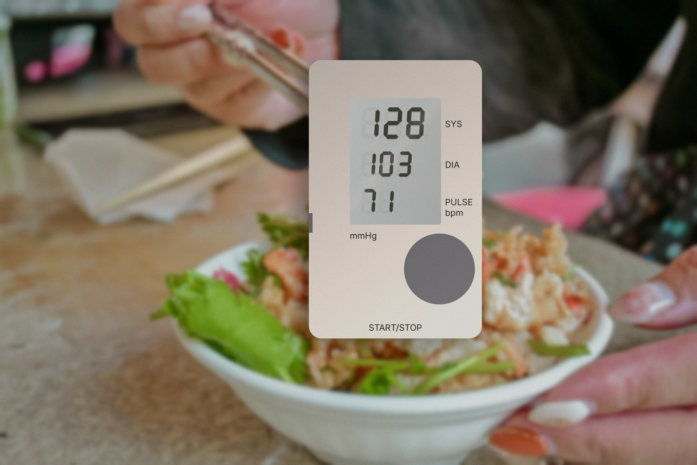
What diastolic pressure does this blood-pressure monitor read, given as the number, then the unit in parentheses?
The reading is 103 (mmHg)
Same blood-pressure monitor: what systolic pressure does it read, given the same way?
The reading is 128 (mmHg)
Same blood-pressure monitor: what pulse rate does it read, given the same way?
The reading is 71 (bpm)
